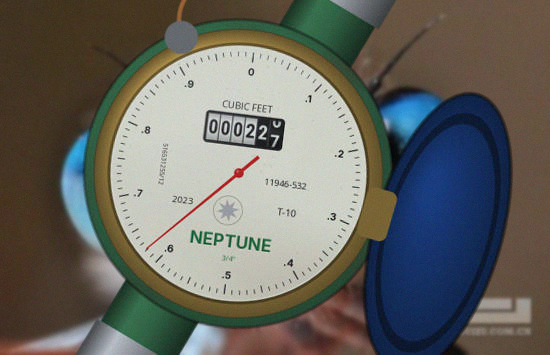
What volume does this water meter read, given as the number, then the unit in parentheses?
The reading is 226.62 (ft³)
